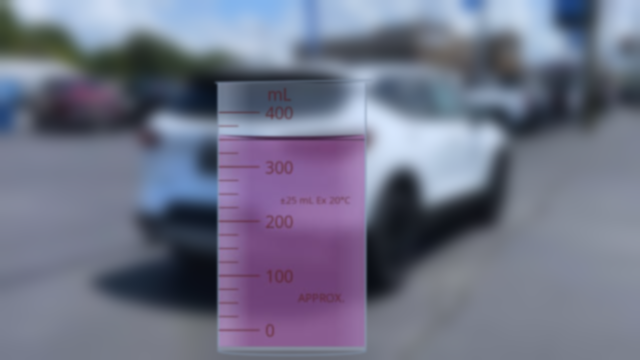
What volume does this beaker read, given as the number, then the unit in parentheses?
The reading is 350 (mL)
